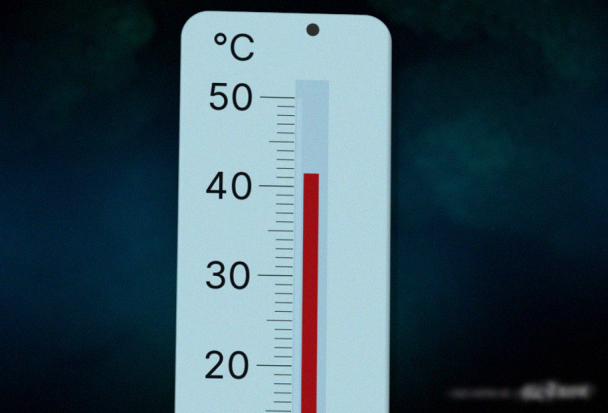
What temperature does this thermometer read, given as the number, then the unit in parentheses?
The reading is 41.5 (°C)
